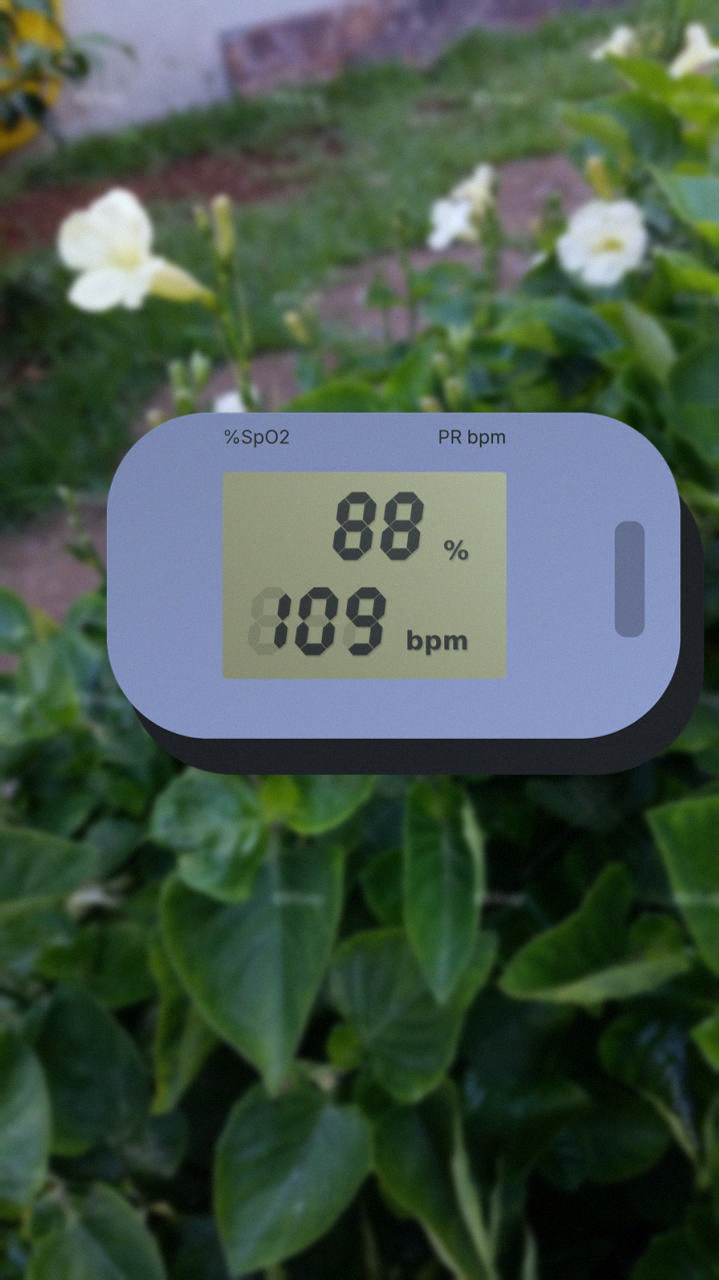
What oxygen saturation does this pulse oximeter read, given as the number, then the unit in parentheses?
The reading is 88 (%)
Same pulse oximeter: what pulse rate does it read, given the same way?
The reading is 109 (bpm)
